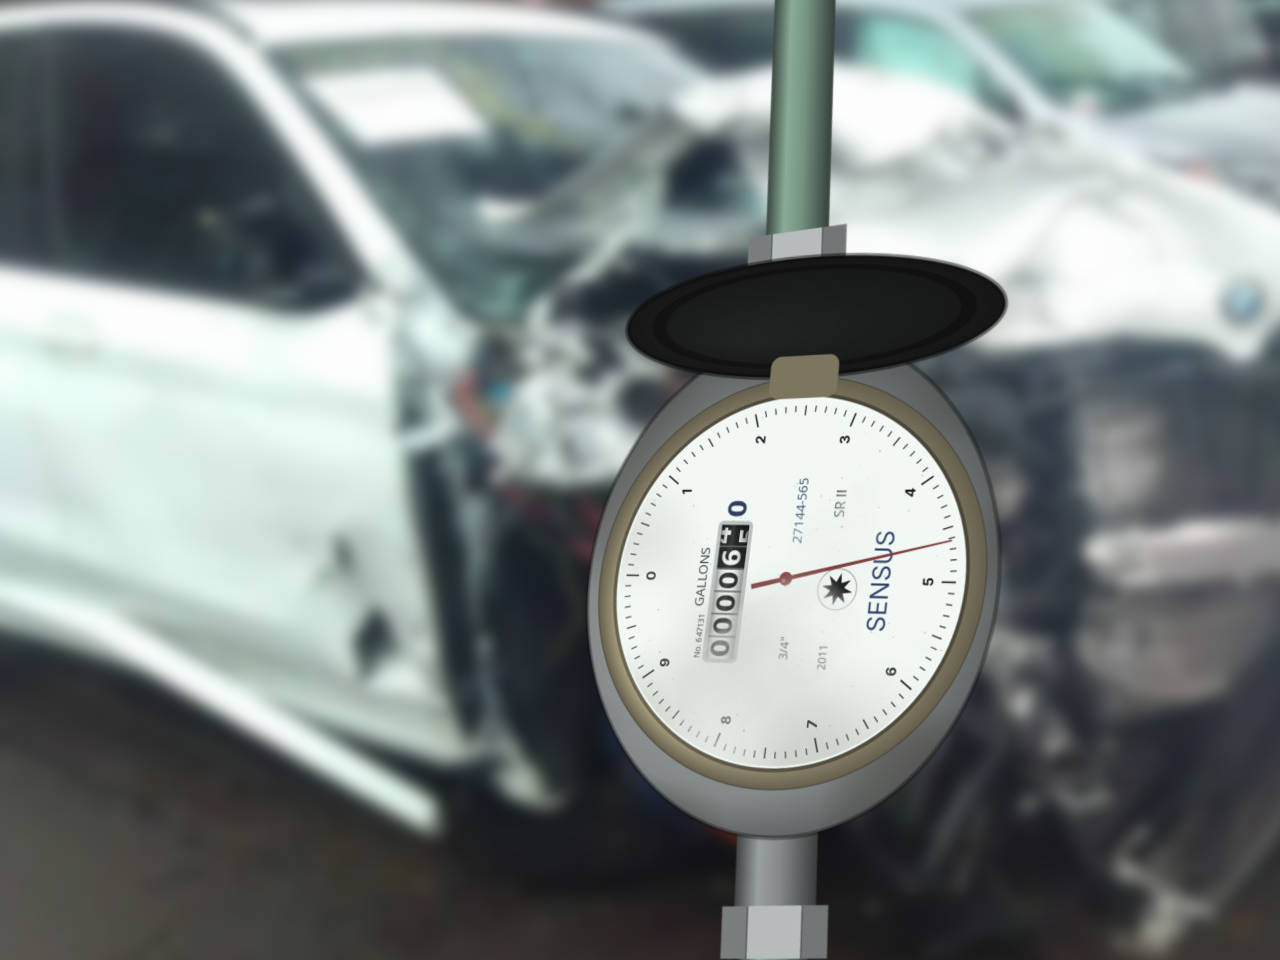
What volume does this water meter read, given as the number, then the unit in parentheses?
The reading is 644.6 (gal)
